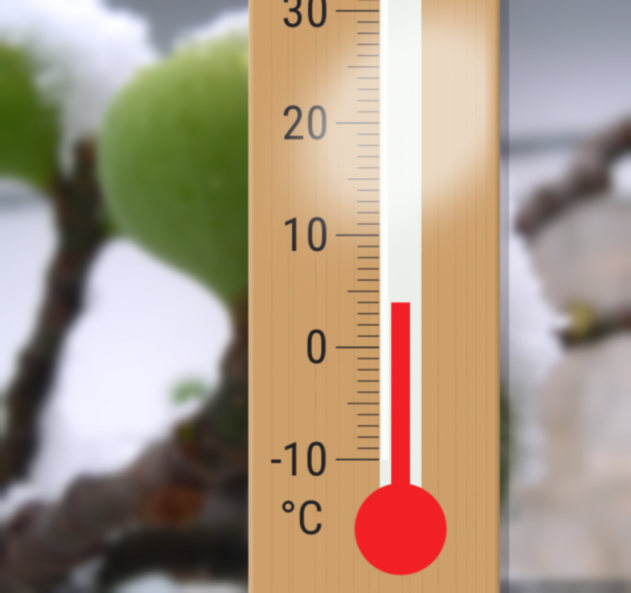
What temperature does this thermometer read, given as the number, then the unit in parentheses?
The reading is 4 (°C)
